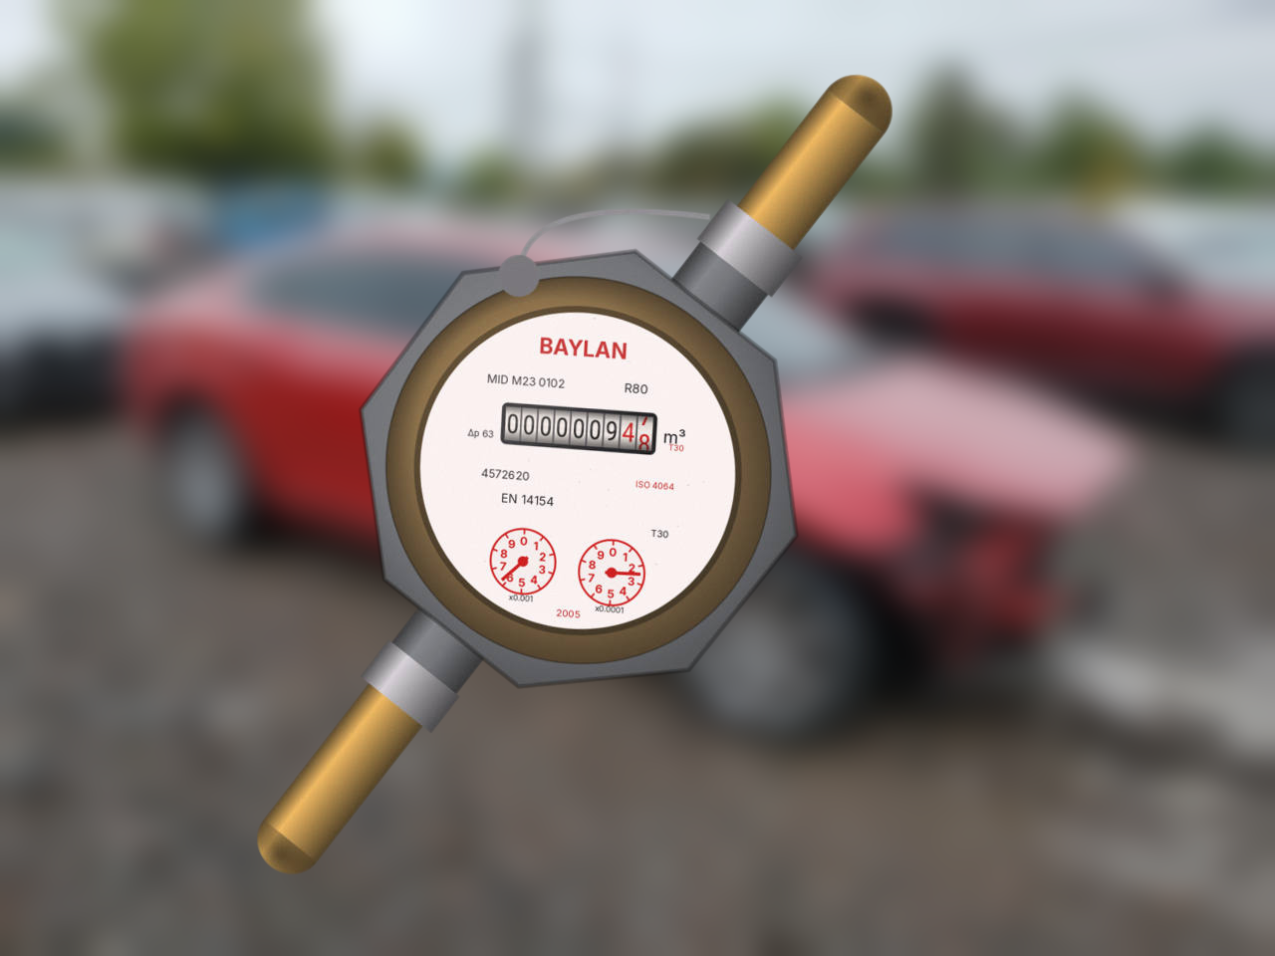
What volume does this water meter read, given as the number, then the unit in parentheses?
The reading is 9.4762 (m³)
